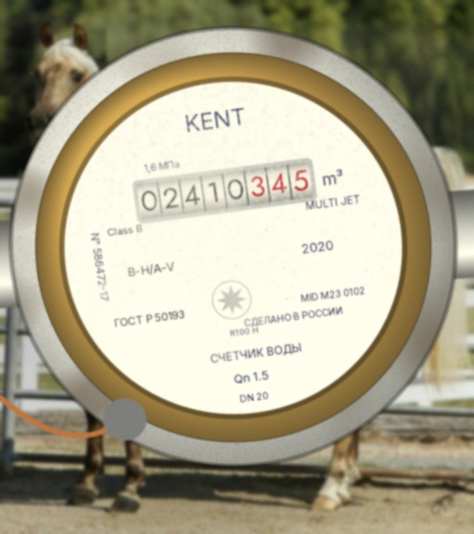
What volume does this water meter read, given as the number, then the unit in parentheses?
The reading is 2410.345 (m³)
